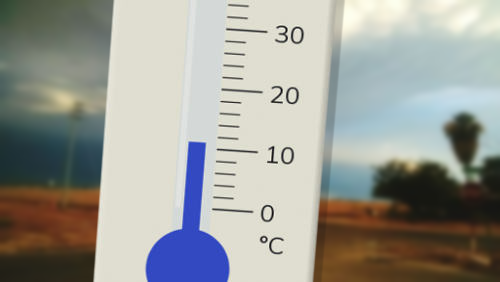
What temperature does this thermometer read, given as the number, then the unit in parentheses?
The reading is 11 (°C)
